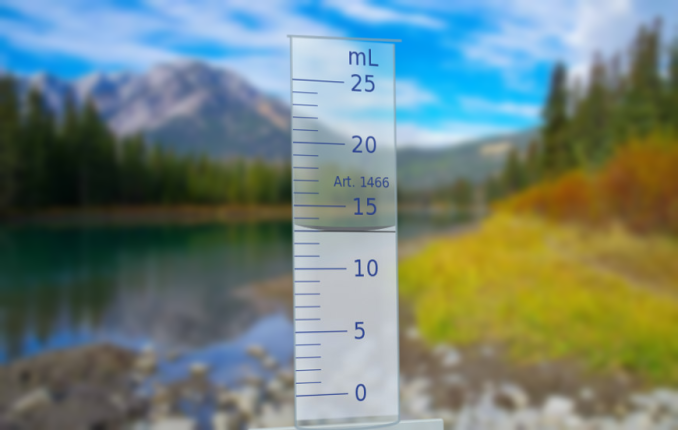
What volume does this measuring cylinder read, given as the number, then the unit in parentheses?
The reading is 13 (mL)
